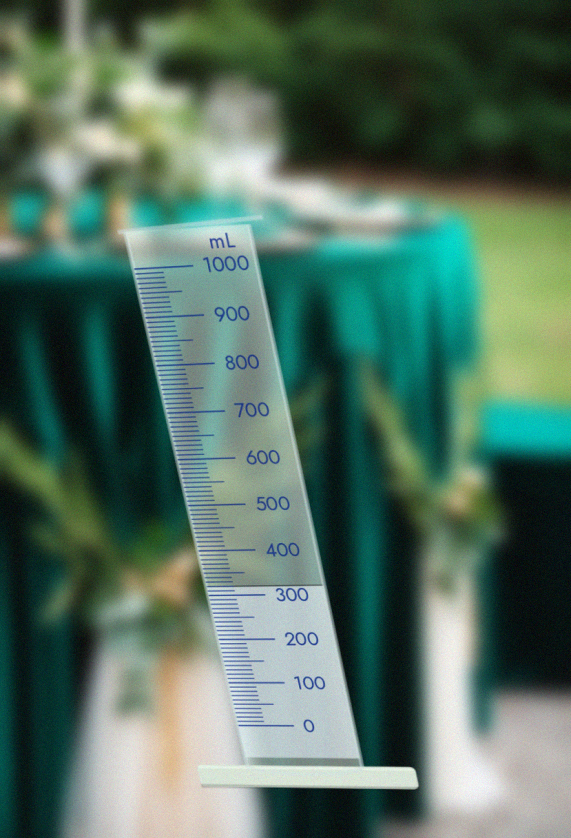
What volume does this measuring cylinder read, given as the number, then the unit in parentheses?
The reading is 320 (mL)
